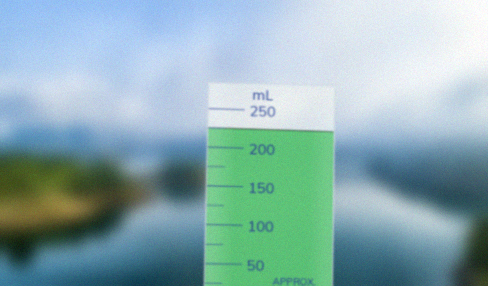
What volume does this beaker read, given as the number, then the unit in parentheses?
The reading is 225 (mL)
